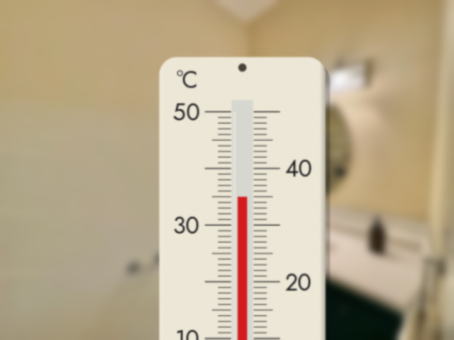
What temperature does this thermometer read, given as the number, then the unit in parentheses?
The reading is 35 (°C)
